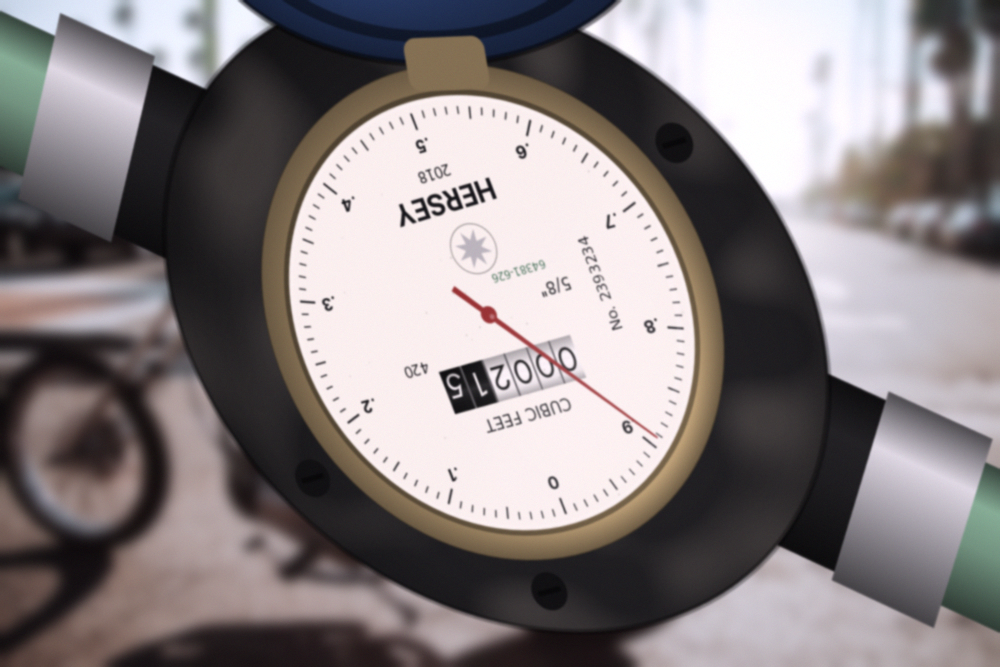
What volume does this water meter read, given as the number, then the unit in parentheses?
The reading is 214.89 (ft³)
